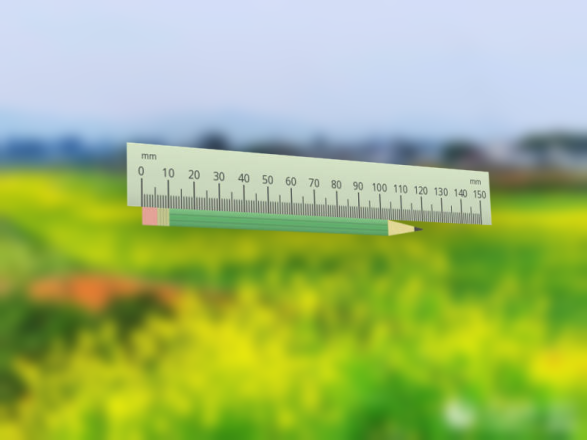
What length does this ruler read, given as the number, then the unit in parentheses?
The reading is 120 (mm)
